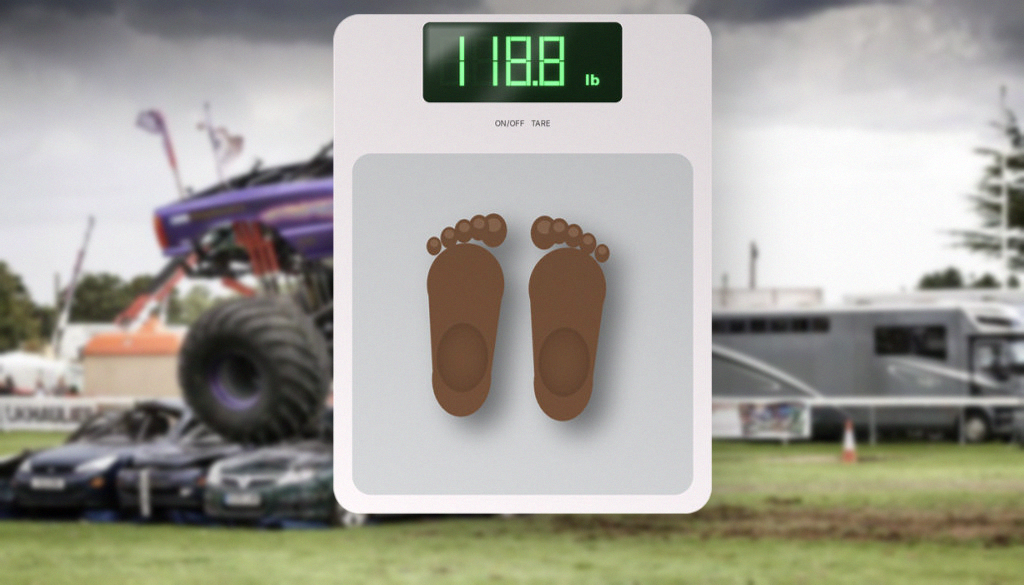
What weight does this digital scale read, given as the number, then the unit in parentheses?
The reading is 118.8 (lb)
